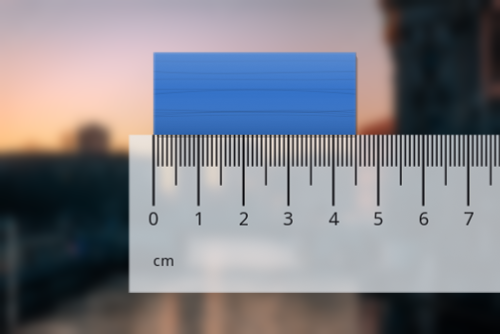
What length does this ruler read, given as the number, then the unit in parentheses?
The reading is 4.5 (cm)
